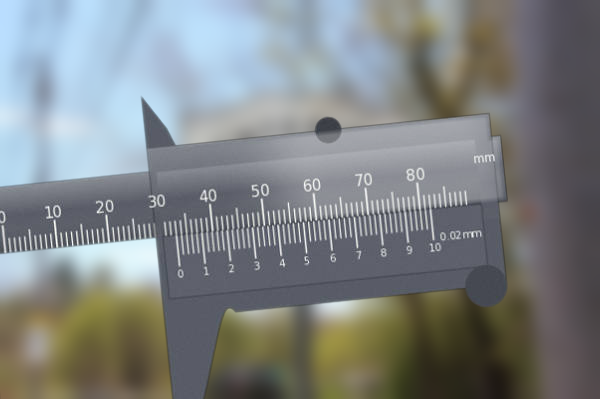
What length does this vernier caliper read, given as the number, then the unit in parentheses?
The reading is 33.0 (mm)
